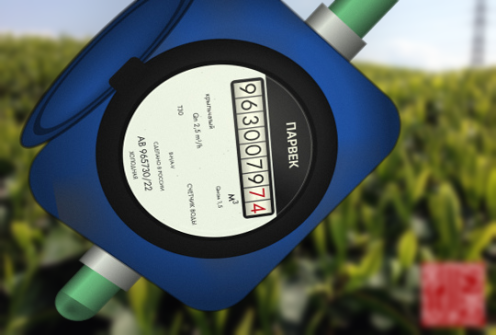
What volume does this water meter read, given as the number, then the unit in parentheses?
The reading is 9630079.74 (m³)
